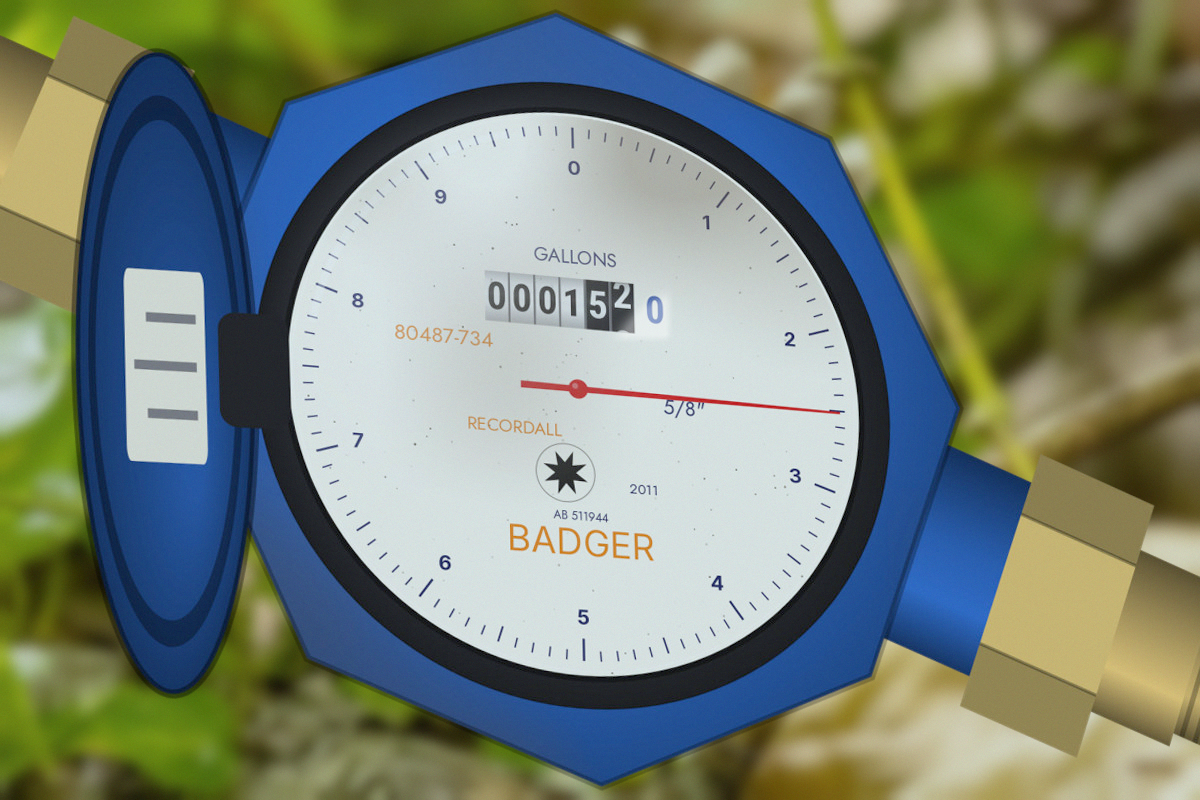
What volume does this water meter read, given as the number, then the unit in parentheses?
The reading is 1522.5 (gal)
